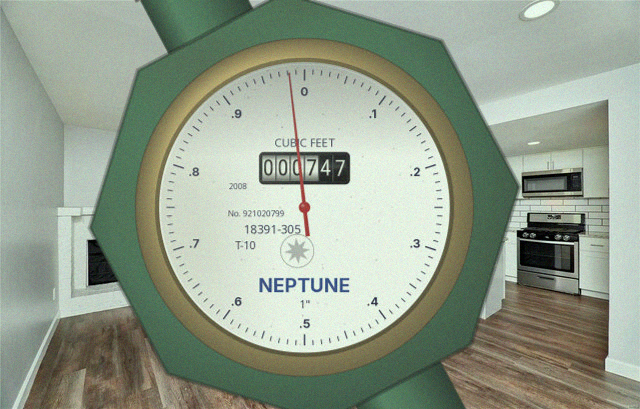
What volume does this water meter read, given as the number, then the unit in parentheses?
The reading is 746.98 (ft³)
